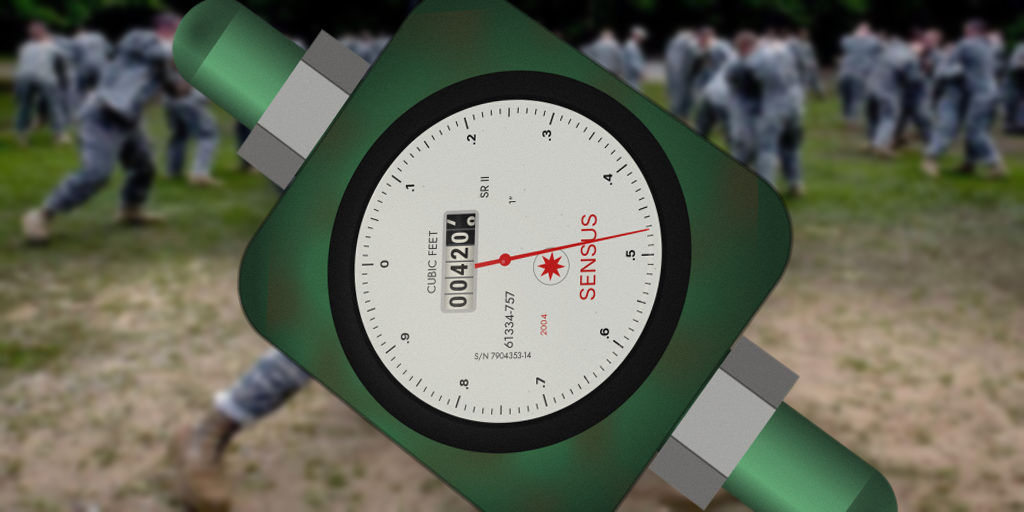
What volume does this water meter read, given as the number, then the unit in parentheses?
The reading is 4207.47 (ft³)
